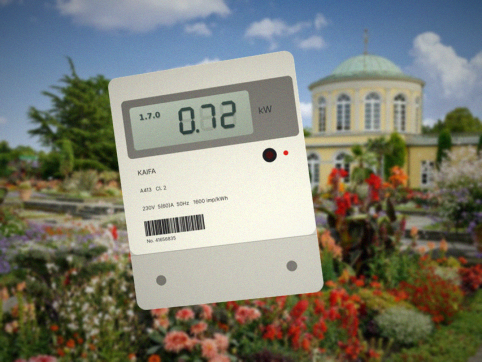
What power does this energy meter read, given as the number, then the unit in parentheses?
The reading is 0.72 (kW)
